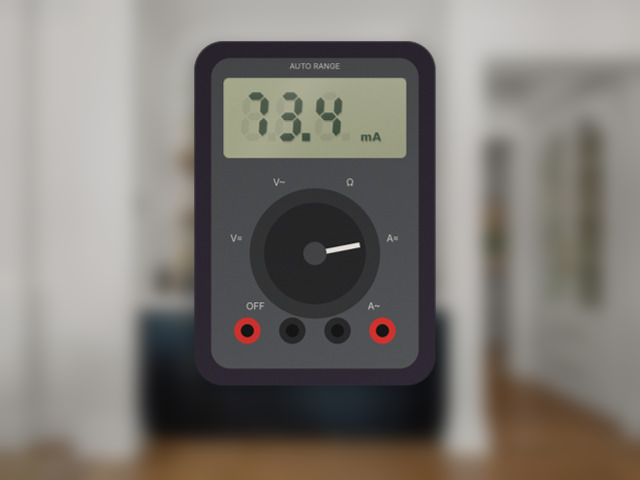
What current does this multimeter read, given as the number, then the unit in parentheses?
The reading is 73.4 (mA)
